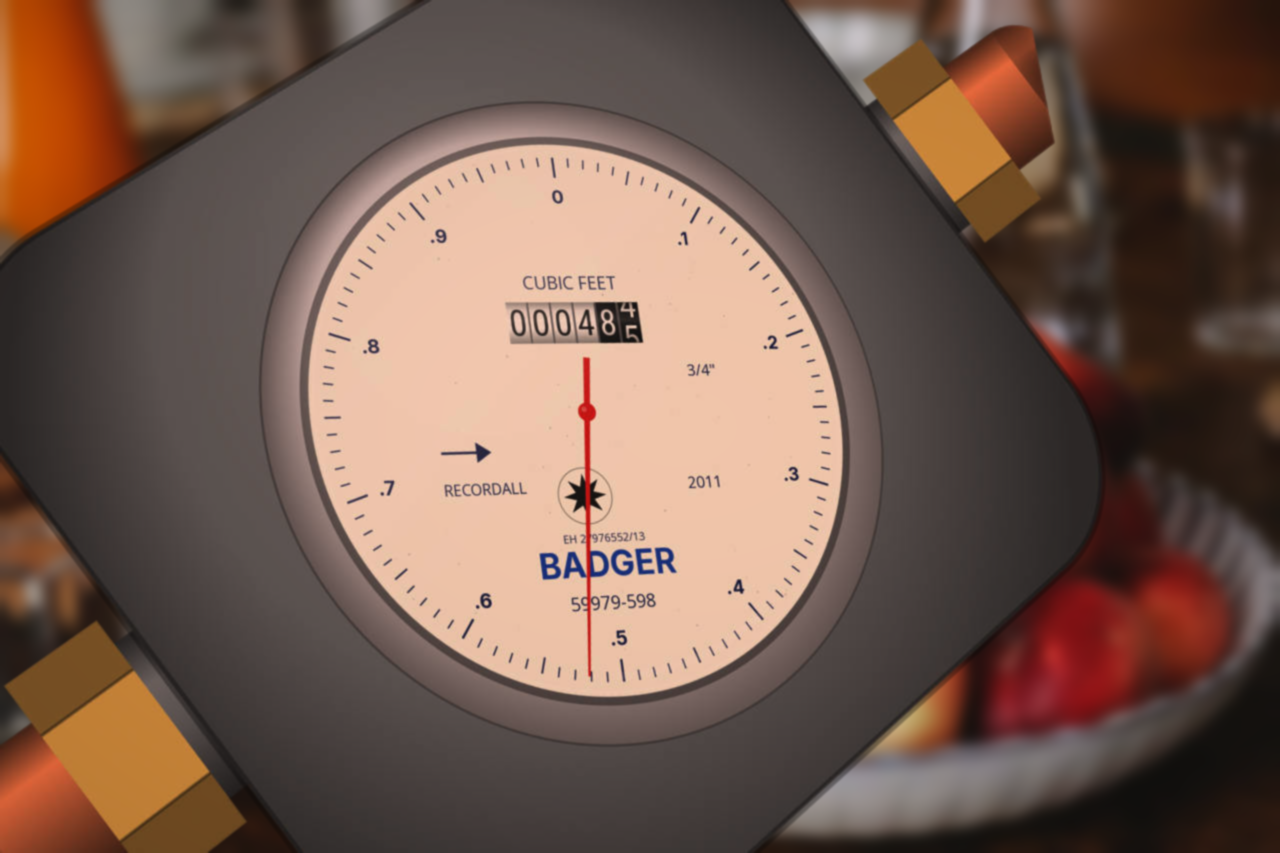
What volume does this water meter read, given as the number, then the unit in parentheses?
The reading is 484.52 (ft³)
